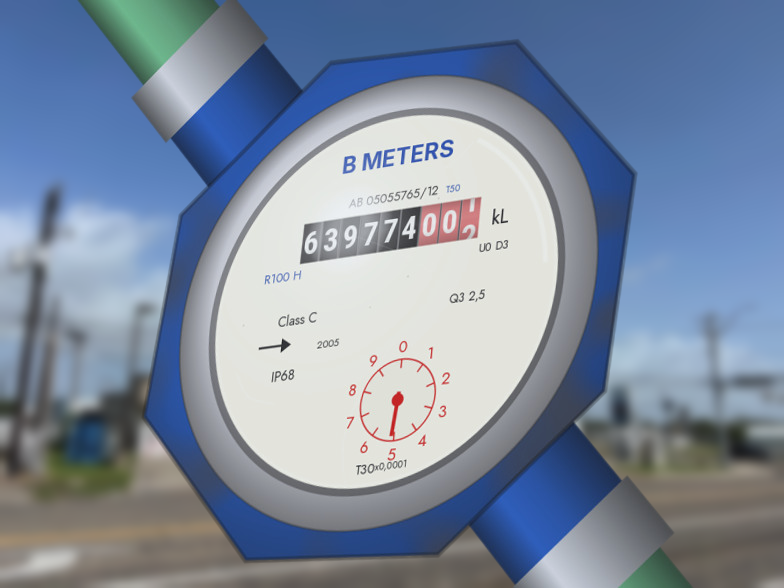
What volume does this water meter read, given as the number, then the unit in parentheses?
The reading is 639774.0015 (kL)
